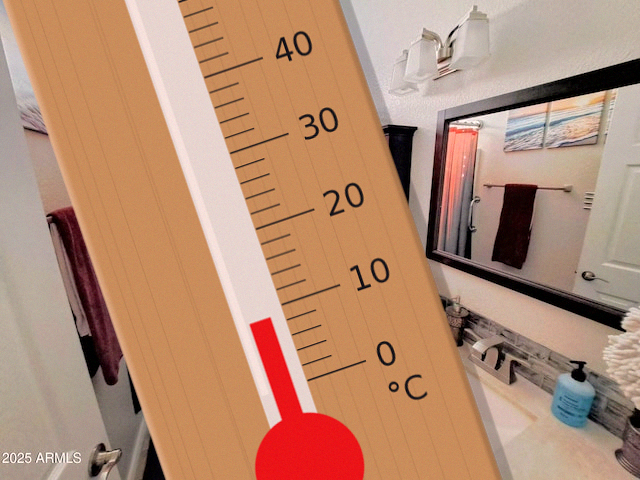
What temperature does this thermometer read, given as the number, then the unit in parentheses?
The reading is 9 (°C)
